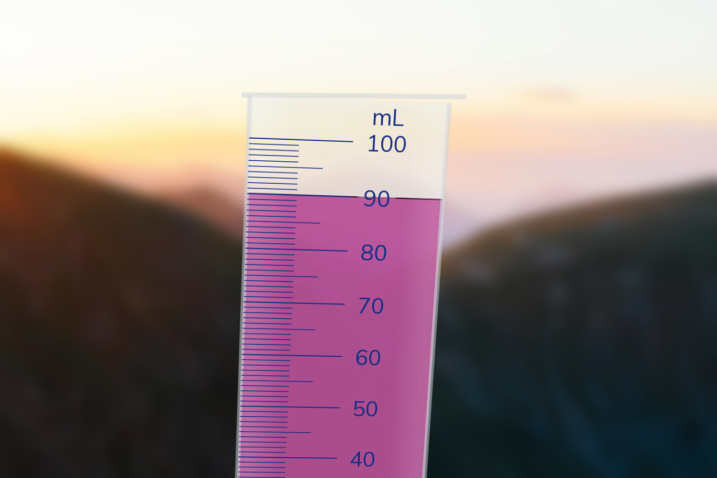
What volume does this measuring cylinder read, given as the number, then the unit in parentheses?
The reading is 90 (mL)
